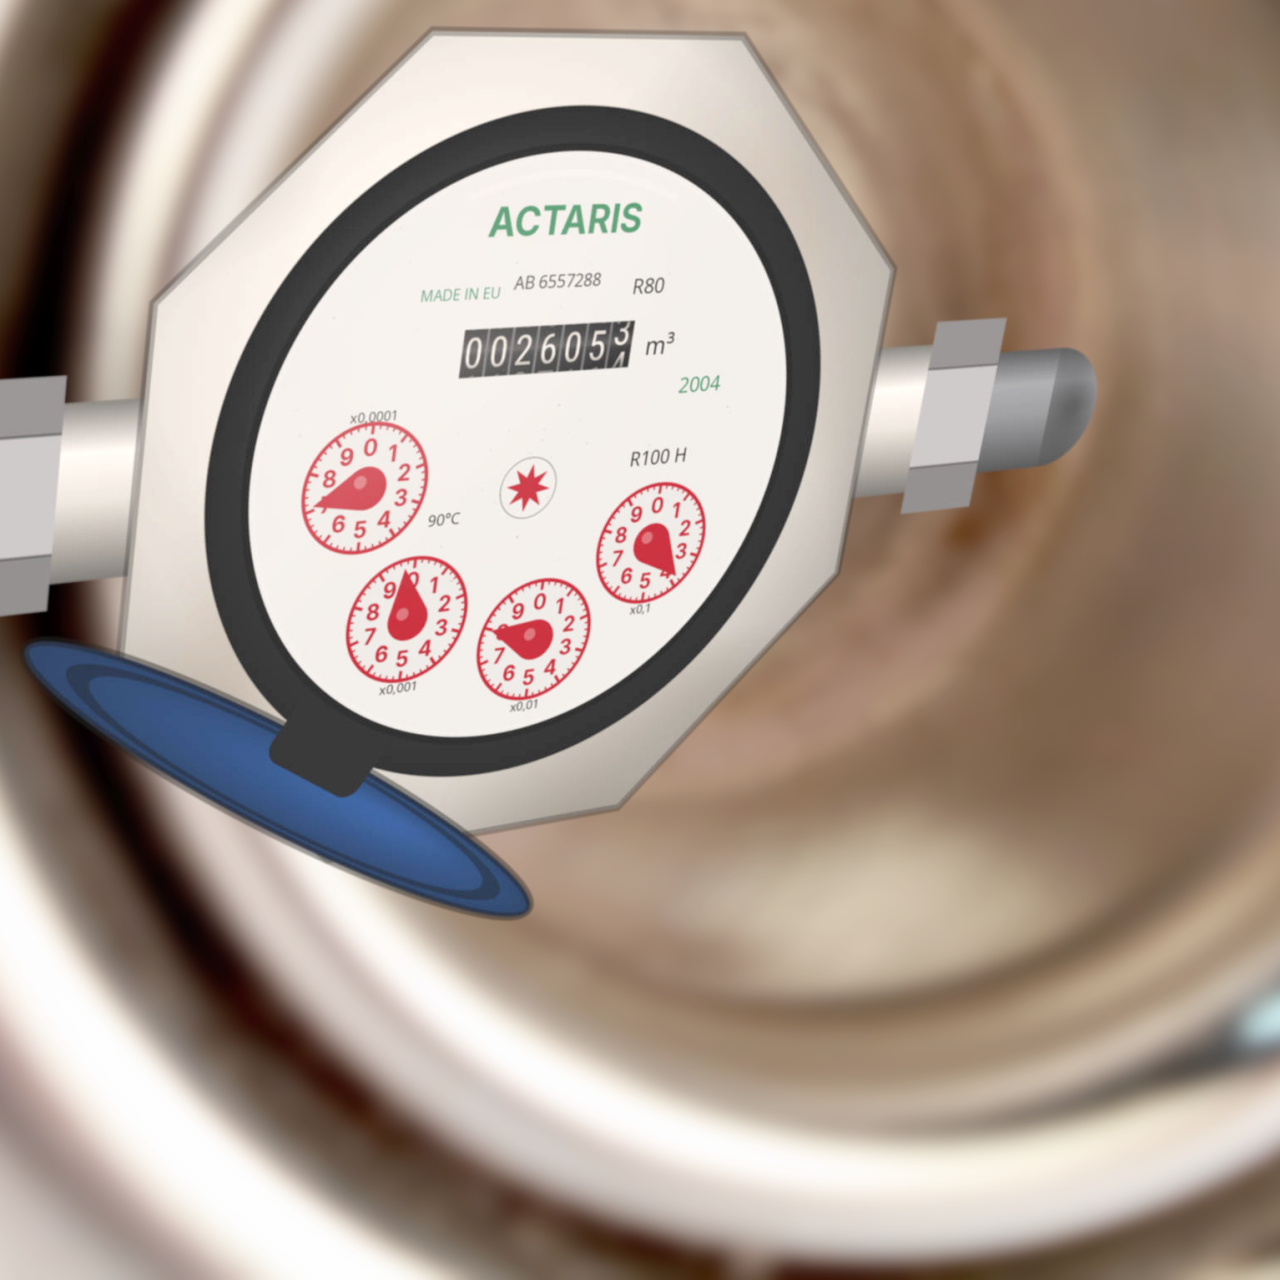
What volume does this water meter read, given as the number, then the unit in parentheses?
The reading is 26053.3797 (m³)
